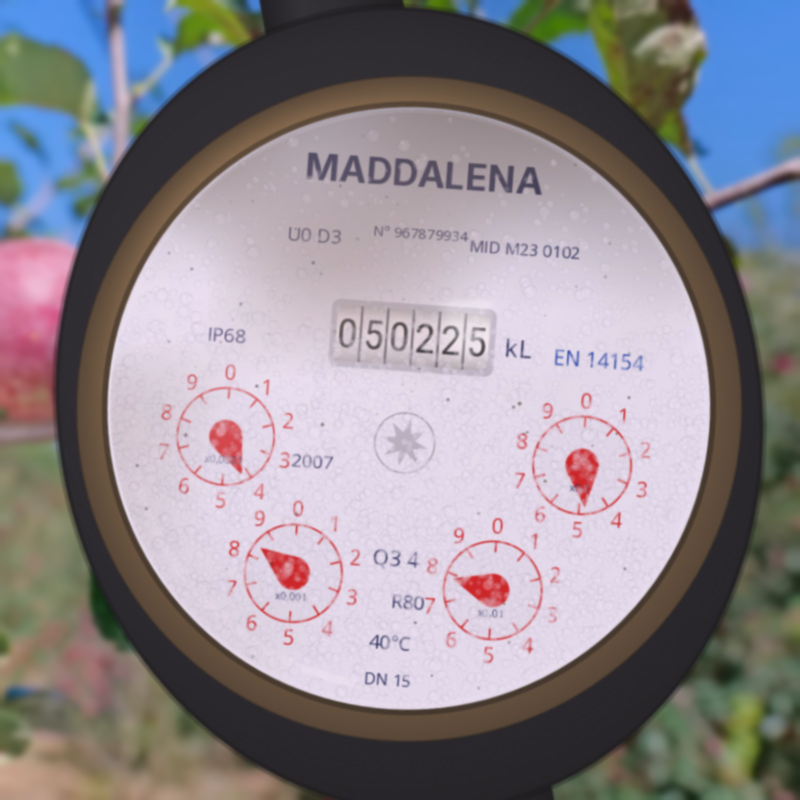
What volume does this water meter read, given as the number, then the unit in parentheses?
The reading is 50225.4784 (kL)
